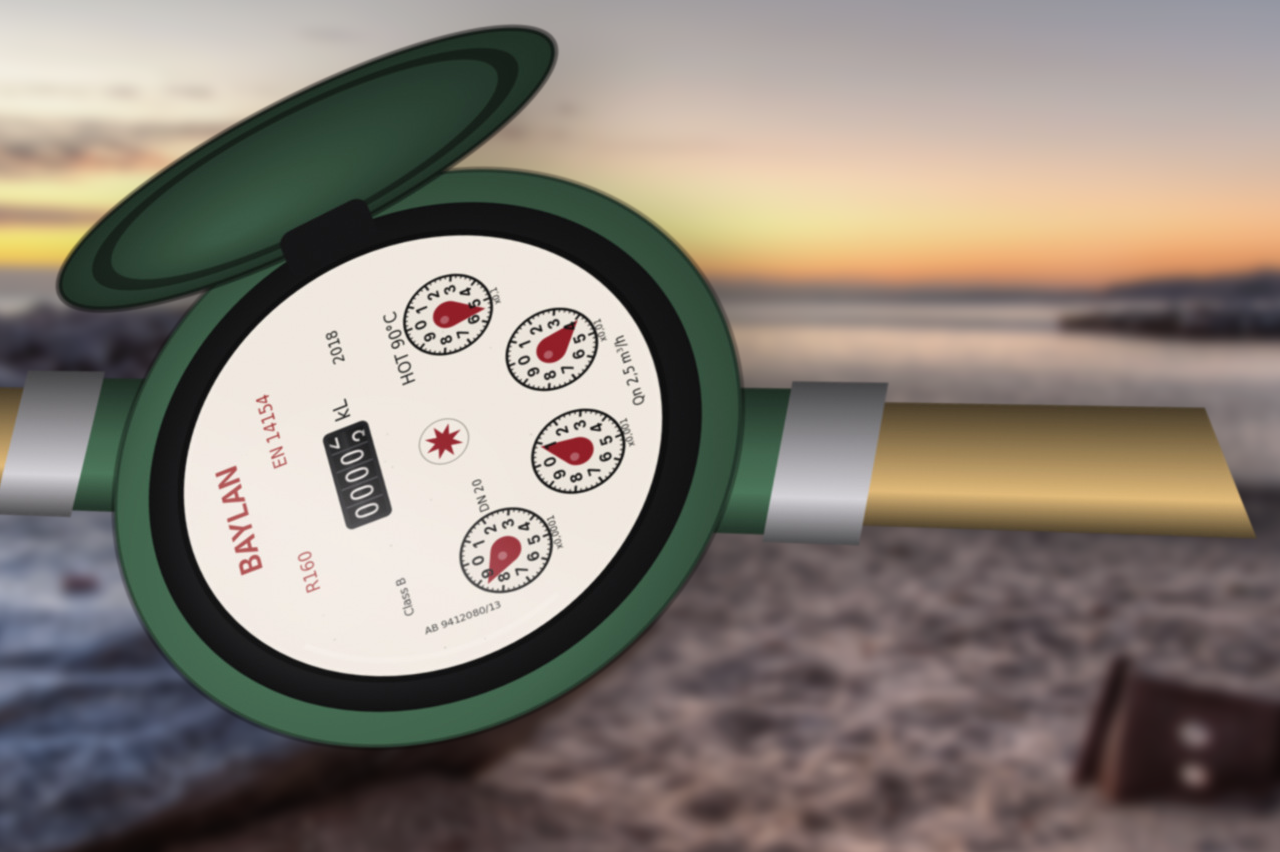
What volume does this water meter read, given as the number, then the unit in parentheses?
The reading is 2.5408 (kL)
